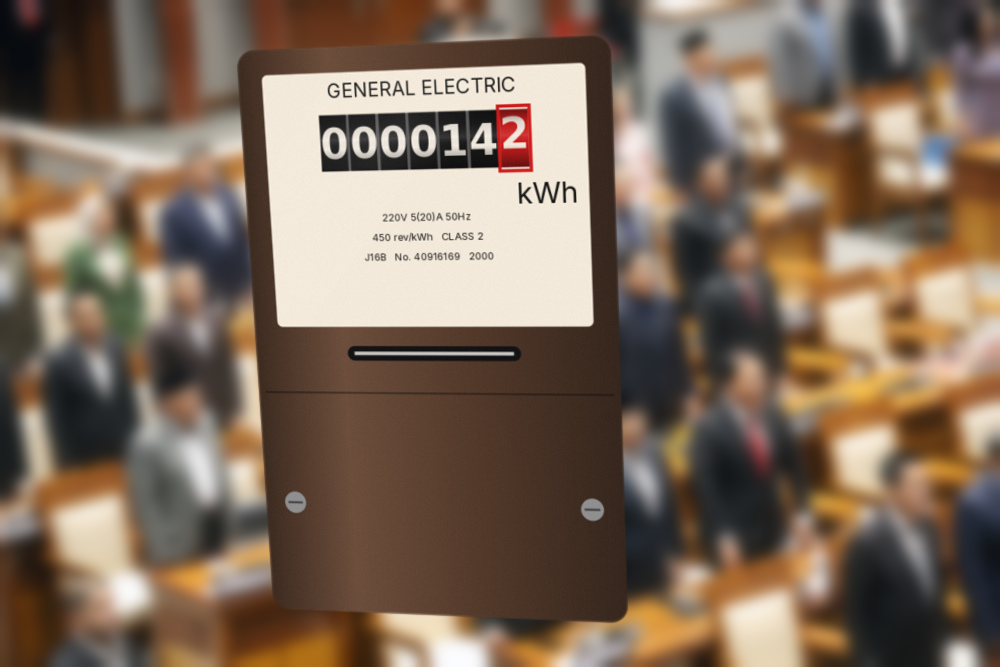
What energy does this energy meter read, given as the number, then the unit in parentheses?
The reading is 14.2 (kWh)
